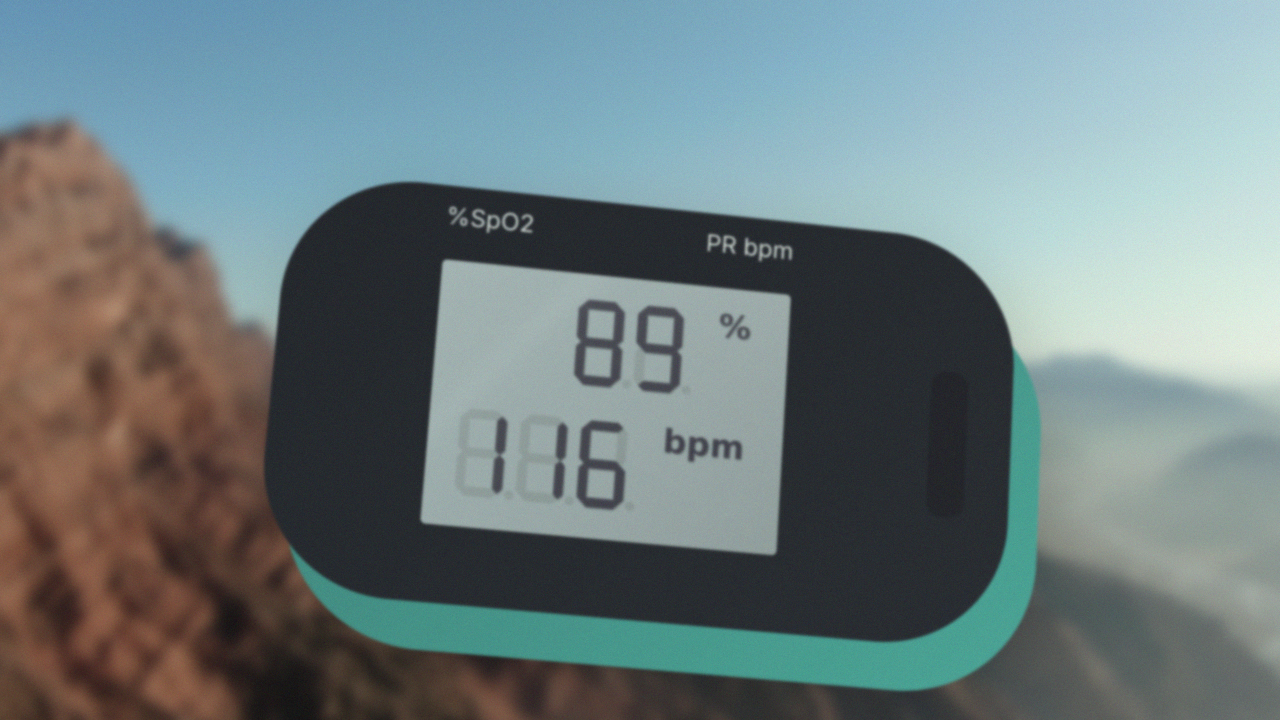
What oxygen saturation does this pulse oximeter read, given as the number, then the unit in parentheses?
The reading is 89 (%)
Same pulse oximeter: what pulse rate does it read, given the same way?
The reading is 116 (bpm)
